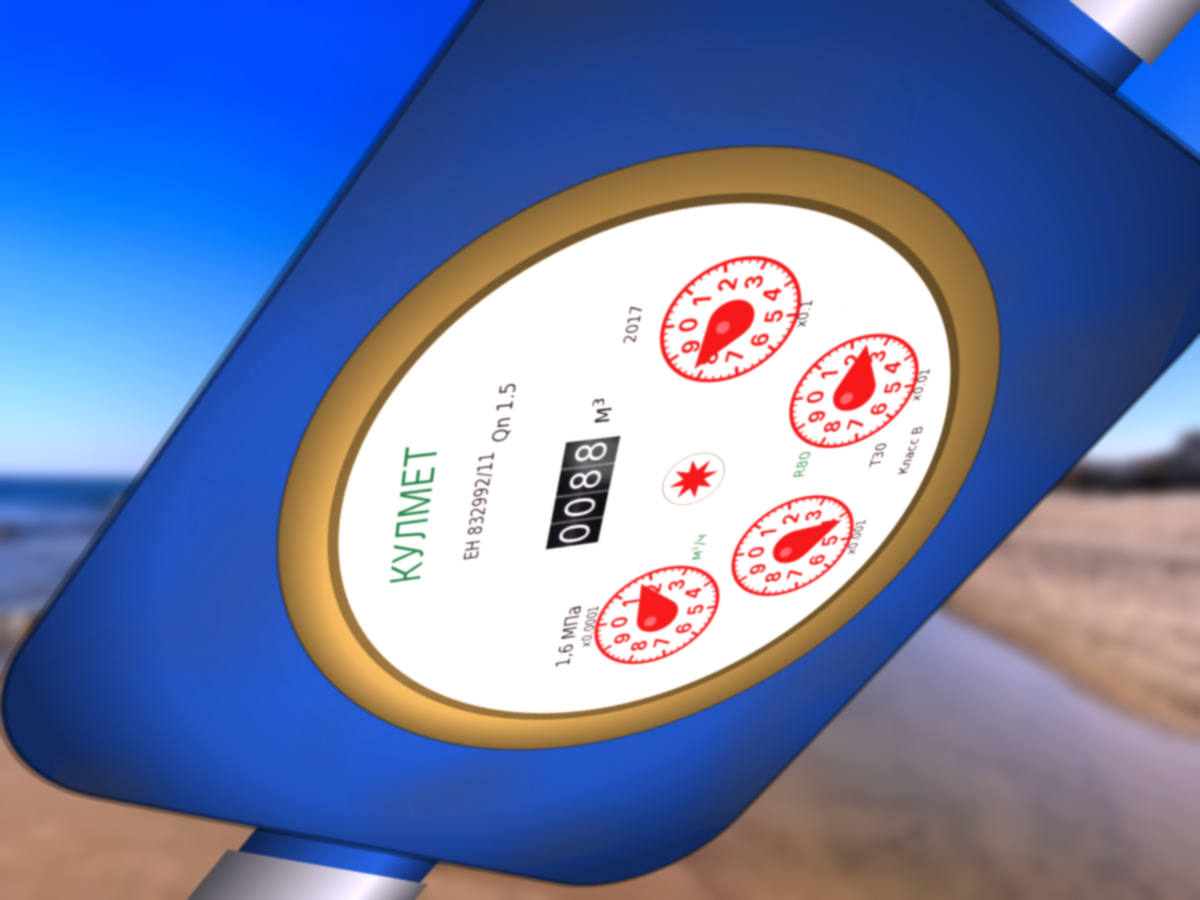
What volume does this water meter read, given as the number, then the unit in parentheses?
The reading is 88.8241 (m³)
